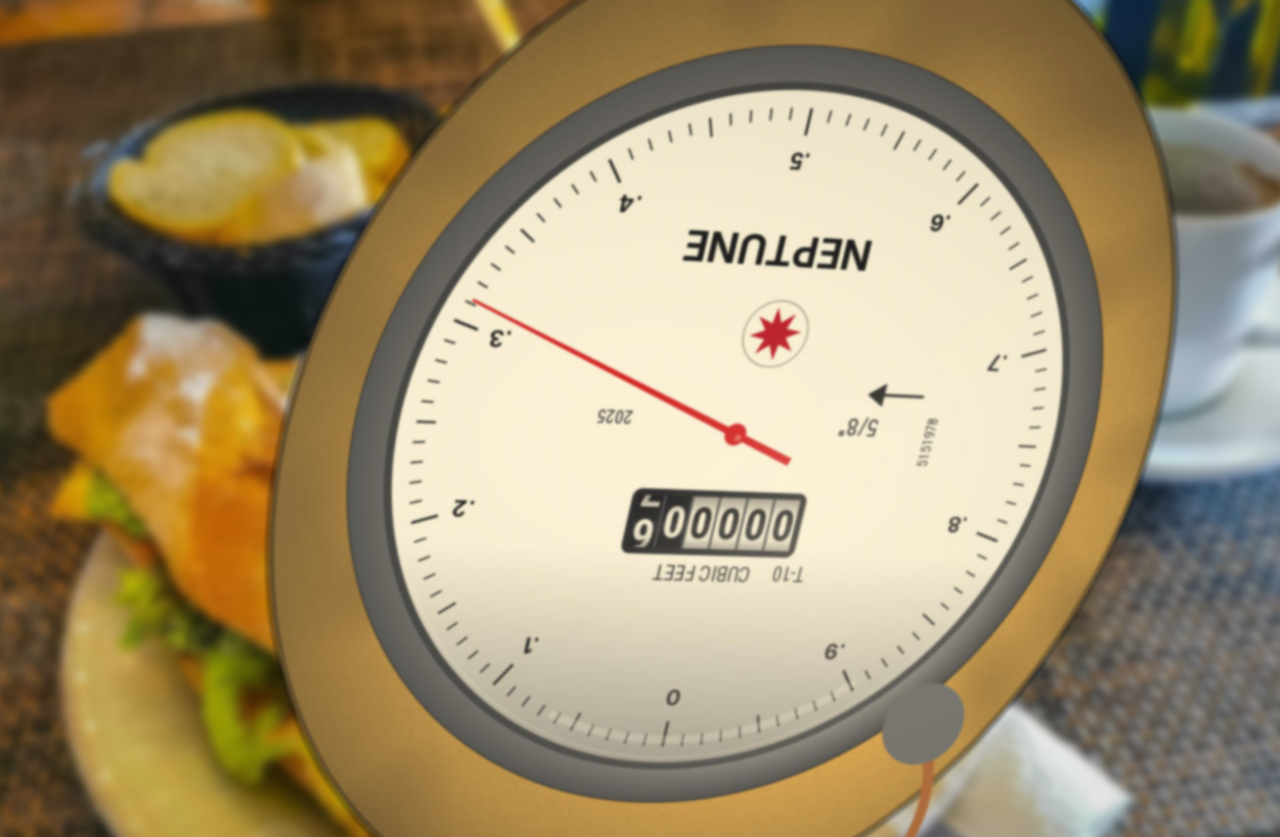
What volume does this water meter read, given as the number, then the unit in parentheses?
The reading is 6.31 (ft³)
